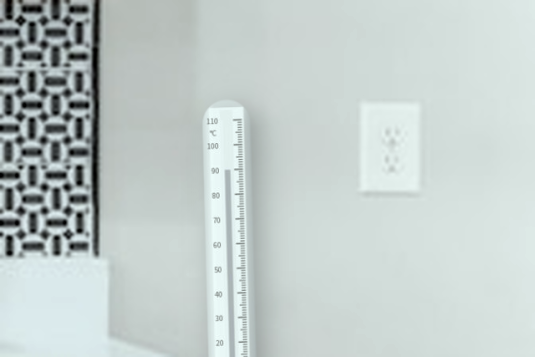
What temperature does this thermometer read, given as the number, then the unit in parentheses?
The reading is 90 (°C)
